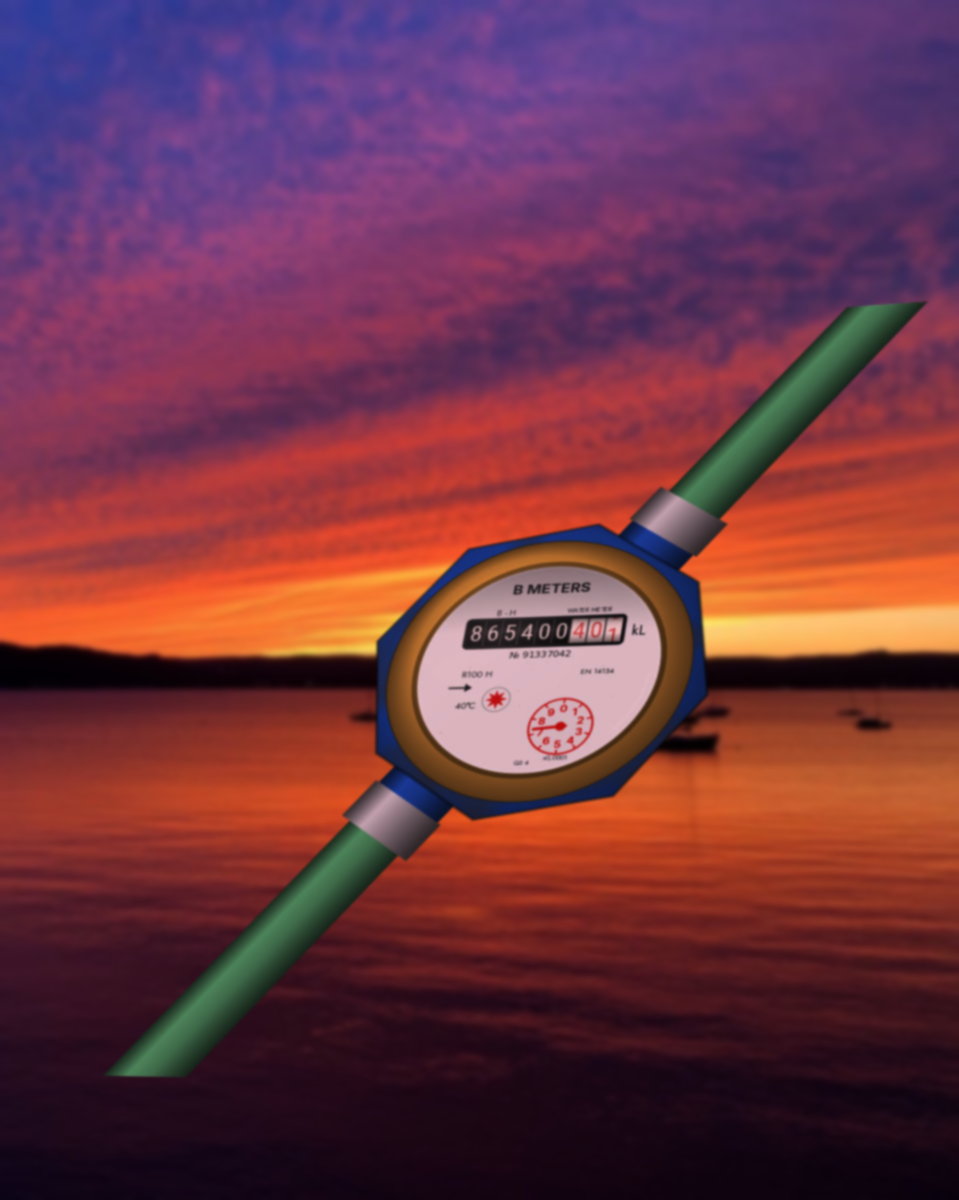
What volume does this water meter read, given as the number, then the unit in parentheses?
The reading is 865400.4007 (kL)
